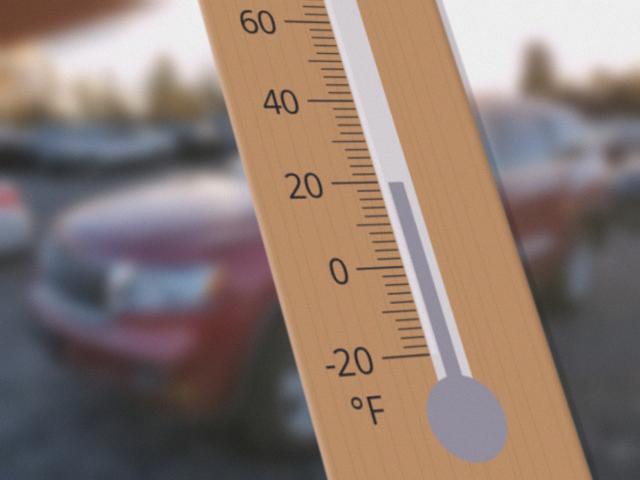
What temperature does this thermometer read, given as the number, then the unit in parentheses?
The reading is 20 (°F)
